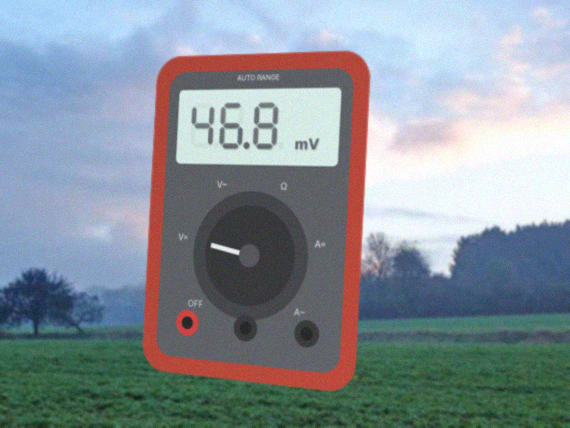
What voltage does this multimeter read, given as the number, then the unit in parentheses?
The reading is 46.8 (mV)
